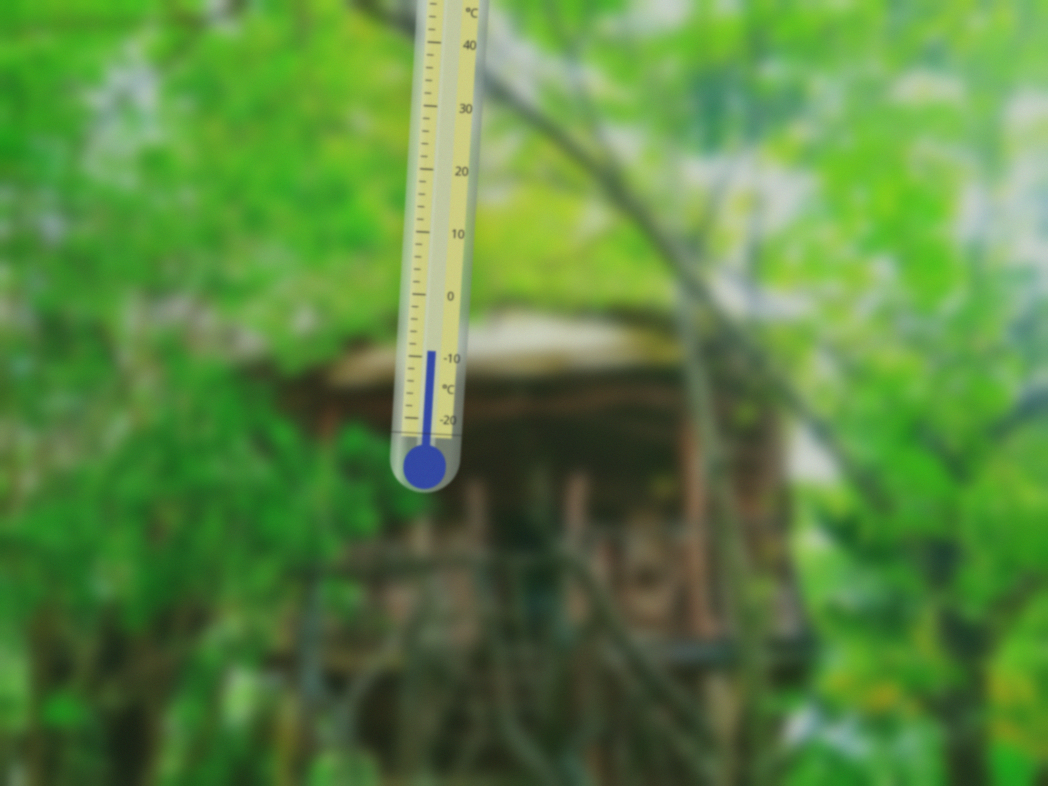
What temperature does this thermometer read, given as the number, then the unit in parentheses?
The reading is -9 (°C)
